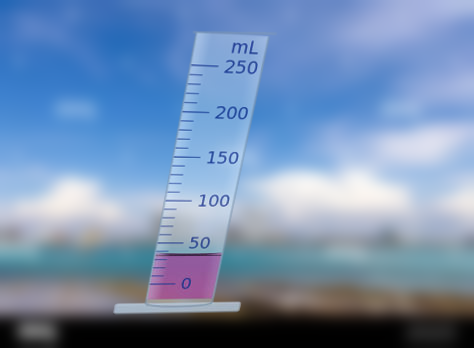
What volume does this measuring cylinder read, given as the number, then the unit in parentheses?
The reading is 35 (mL)
